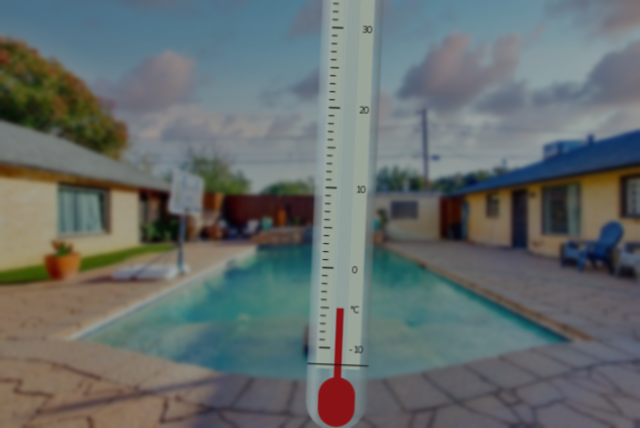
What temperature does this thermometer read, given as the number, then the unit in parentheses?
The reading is -5 (°C)
